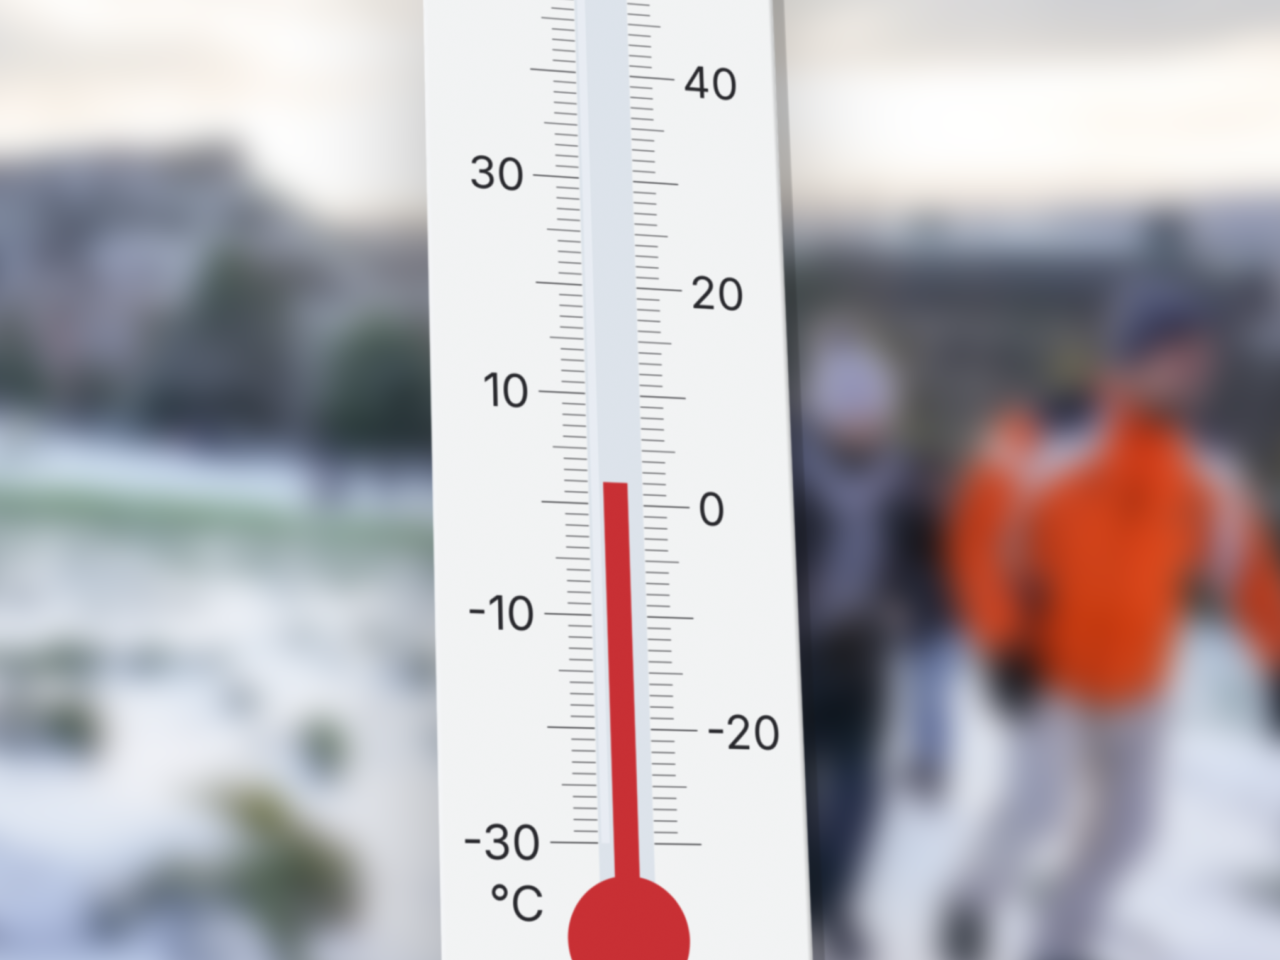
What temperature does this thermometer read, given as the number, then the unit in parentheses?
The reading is 2 (°C)
